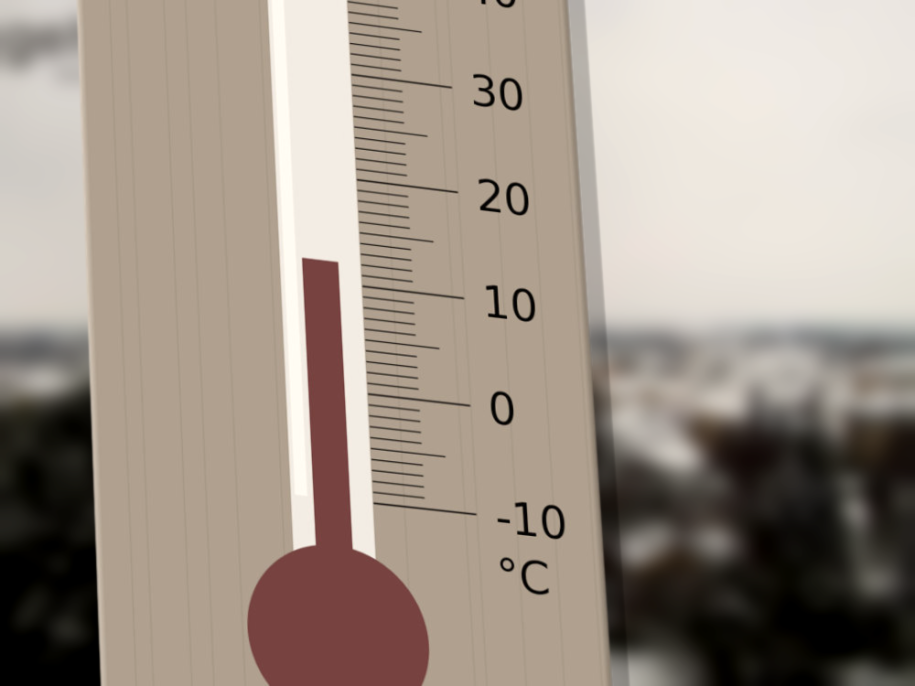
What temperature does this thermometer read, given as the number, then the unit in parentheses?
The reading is 12 (°C)
